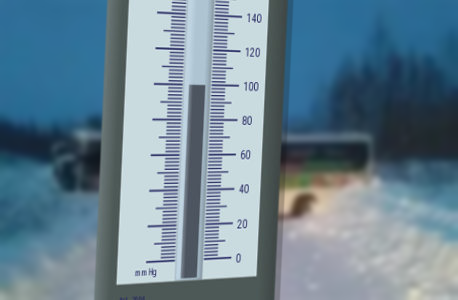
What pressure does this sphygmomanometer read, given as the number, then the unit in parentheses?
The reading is 100 (mmHg)
